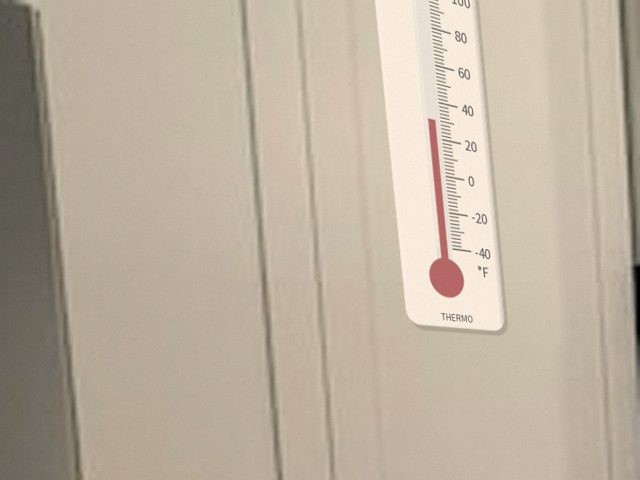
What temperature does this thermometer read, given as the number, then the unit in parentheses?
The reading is 30 (°F)
